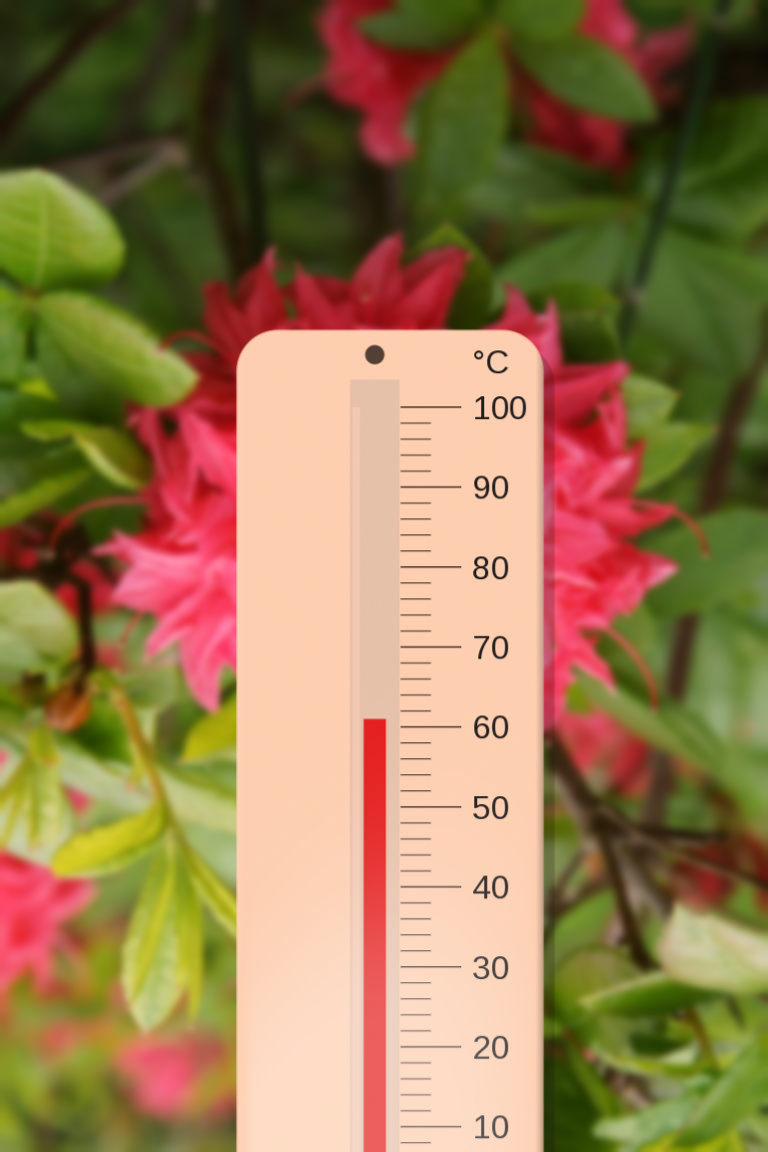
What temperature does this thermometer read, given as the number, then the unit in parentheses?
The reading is 61 (°C)
